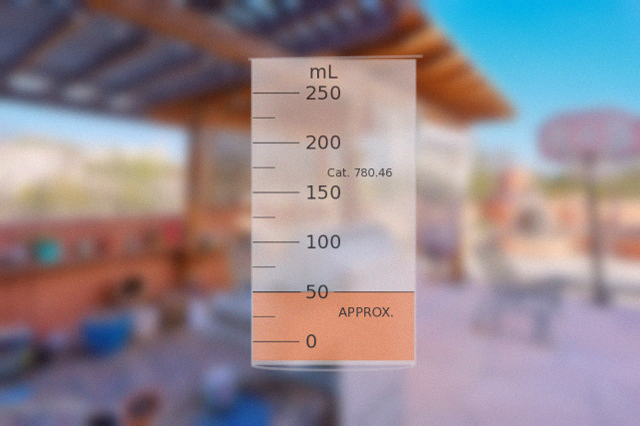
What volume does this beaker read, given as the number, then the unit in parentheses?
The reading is 50 (mL)
